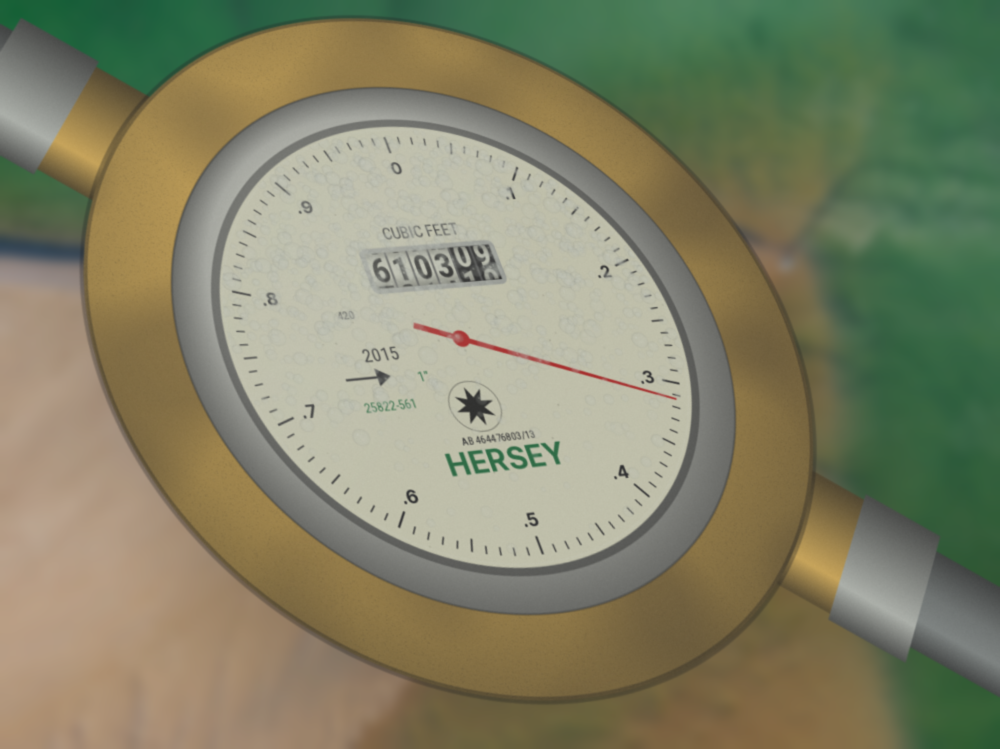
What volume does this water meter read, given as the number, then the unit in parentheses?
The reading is 610309.31 (ft³)
